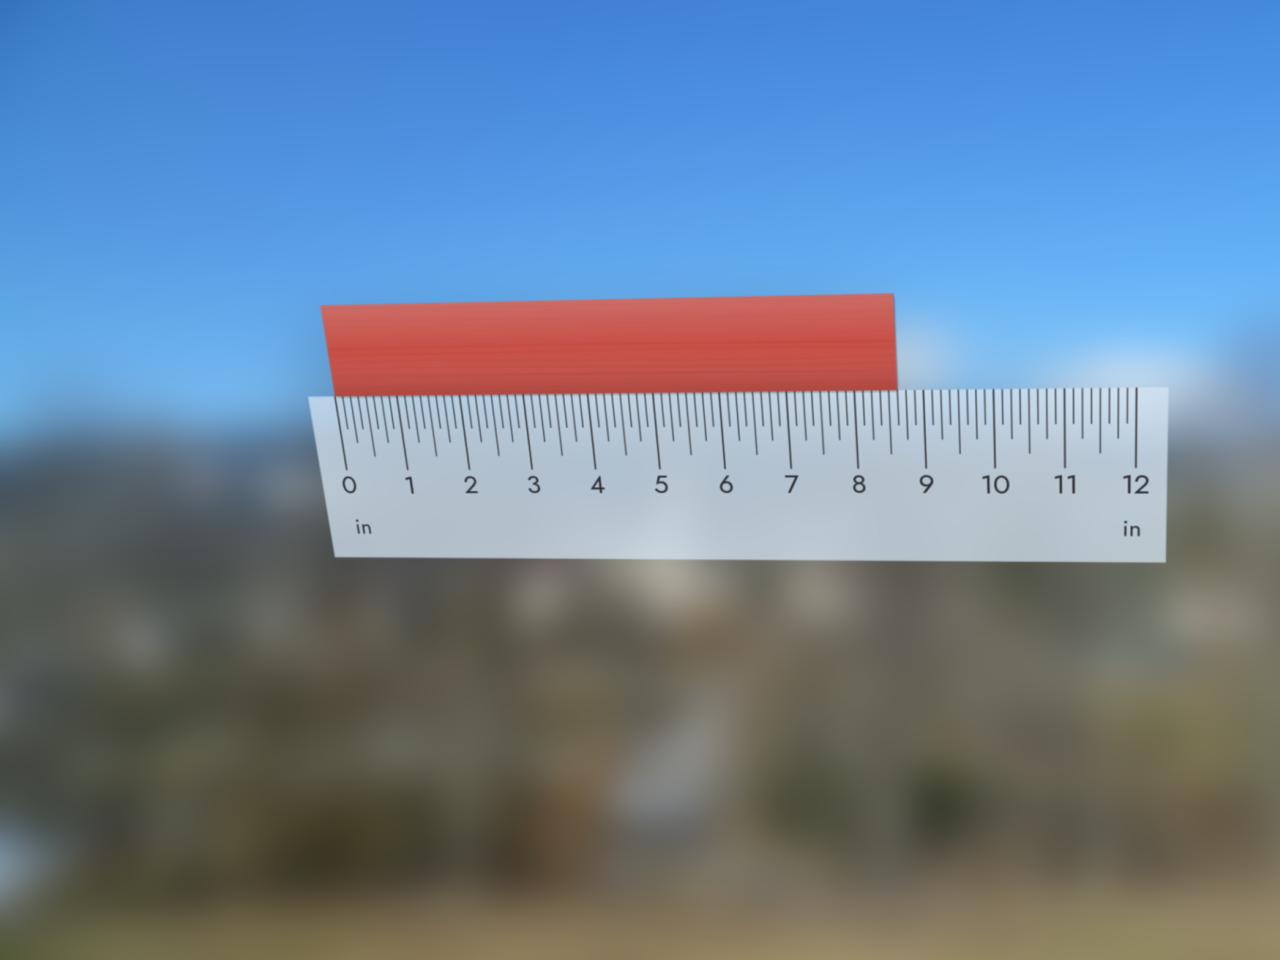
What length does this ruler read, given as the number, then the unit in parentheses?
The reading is 8.625 (in)
